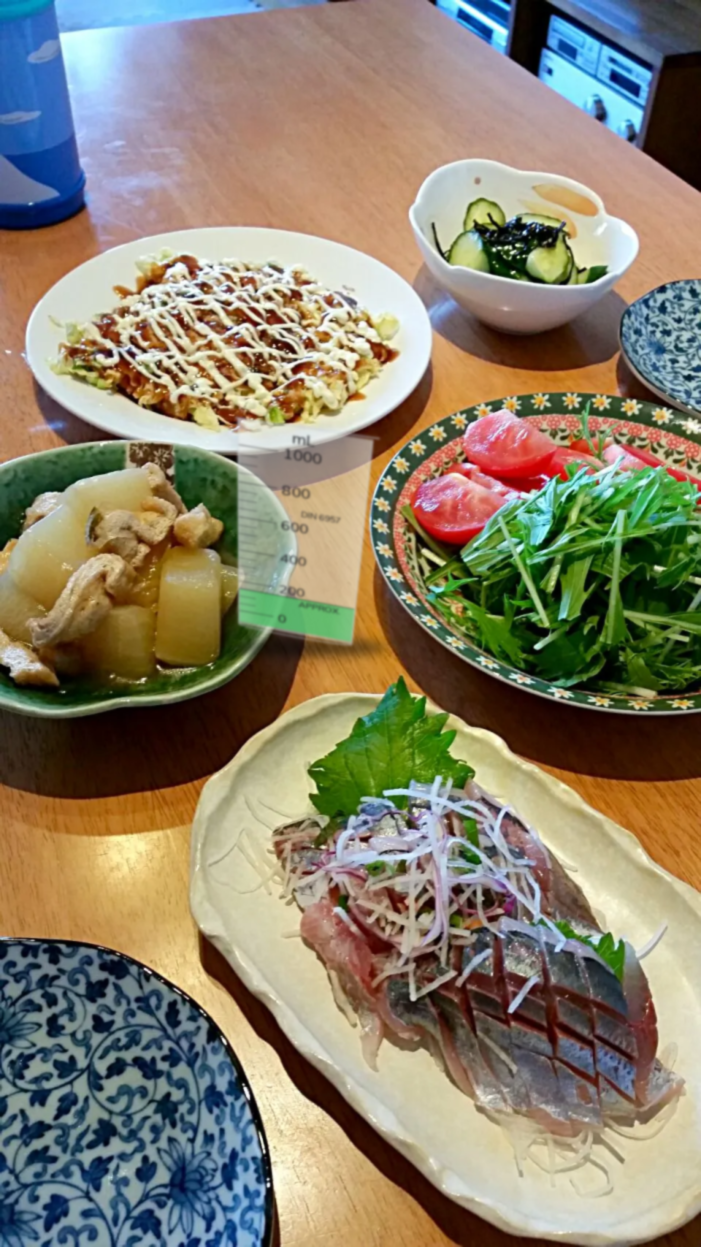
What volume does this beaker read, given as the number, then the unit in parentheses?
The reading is 150 (mL)
